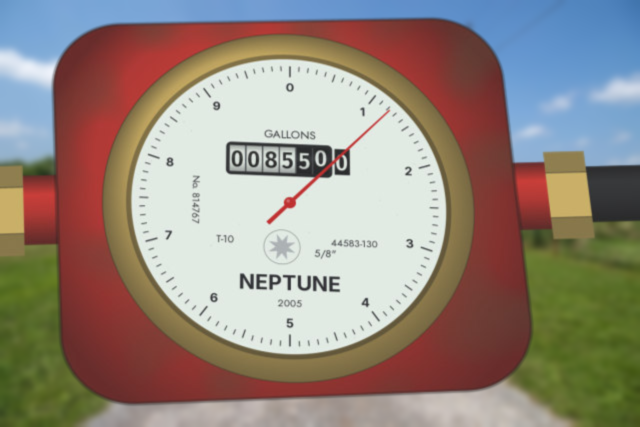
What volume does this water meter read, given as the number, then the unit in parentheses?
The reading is 85501.2 (gal)
